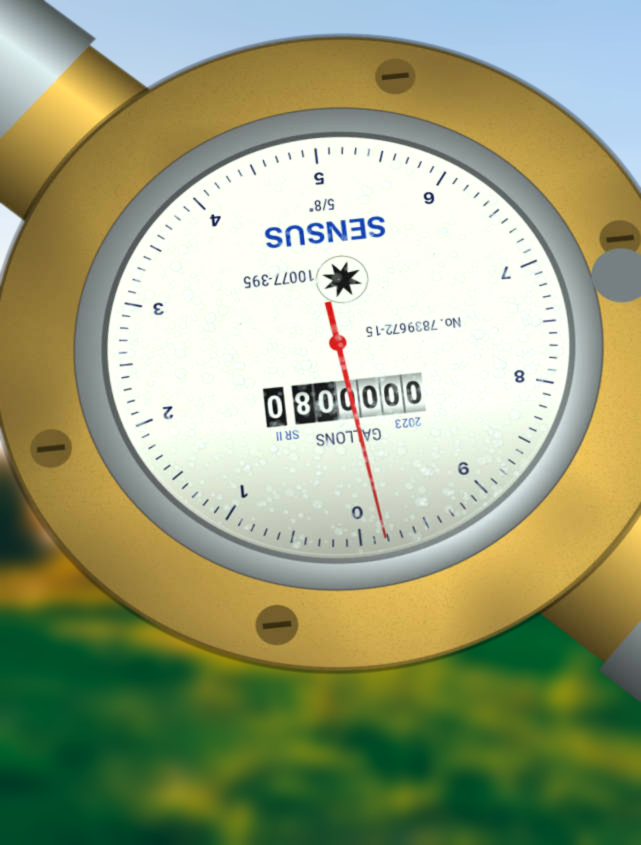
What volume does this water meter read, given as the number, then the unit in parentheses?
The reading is 79.8 (gal)
